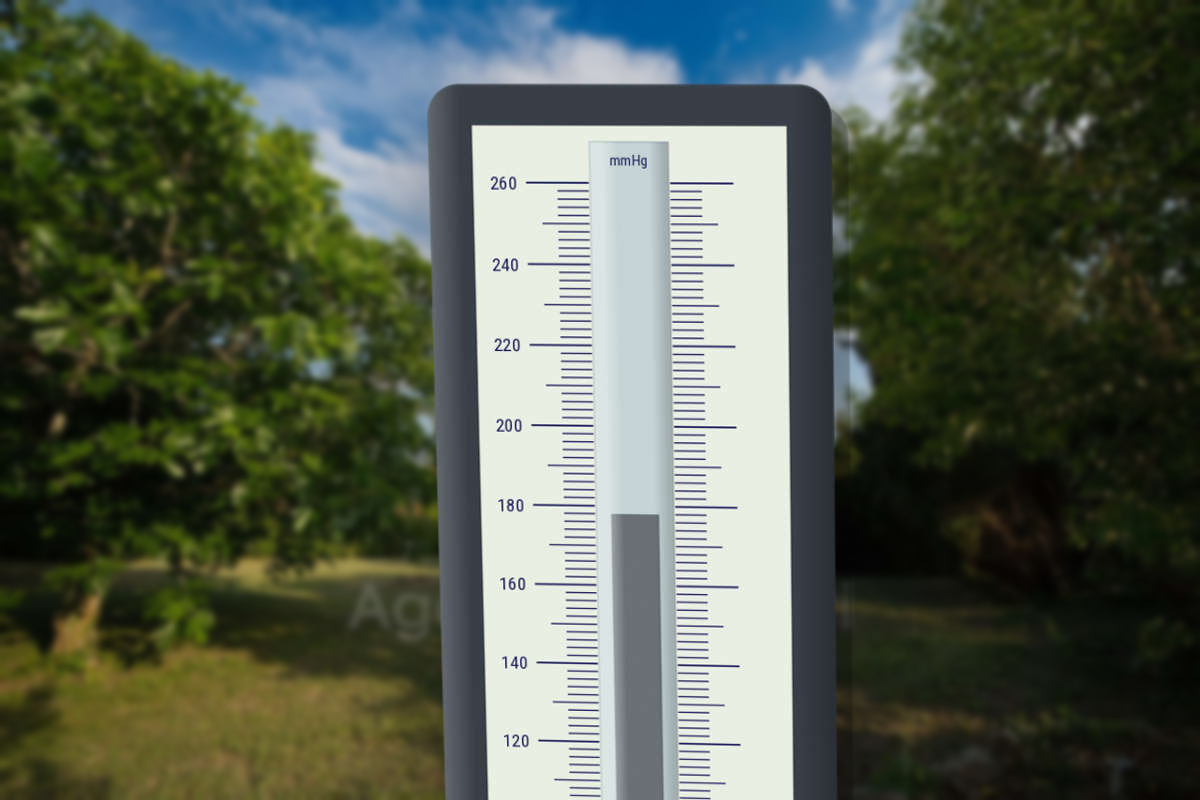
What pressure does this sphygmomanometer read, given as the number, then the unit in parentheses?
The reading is 178 (mmHg)
